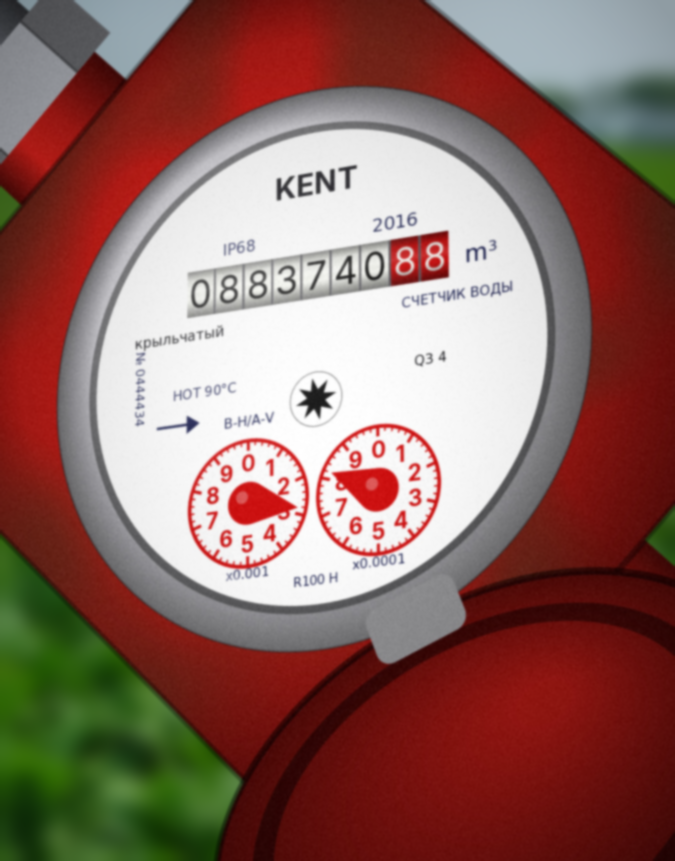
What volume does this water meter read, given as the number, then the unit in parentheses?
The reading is 883740.8828 (m³)
